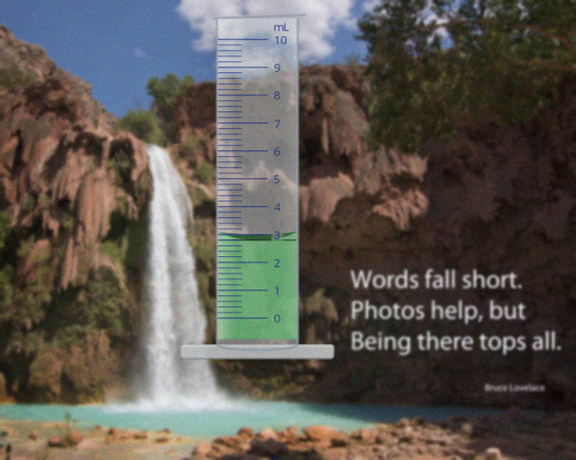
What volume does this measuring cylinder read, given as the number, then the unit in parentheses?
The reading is 2.8 (mL)
